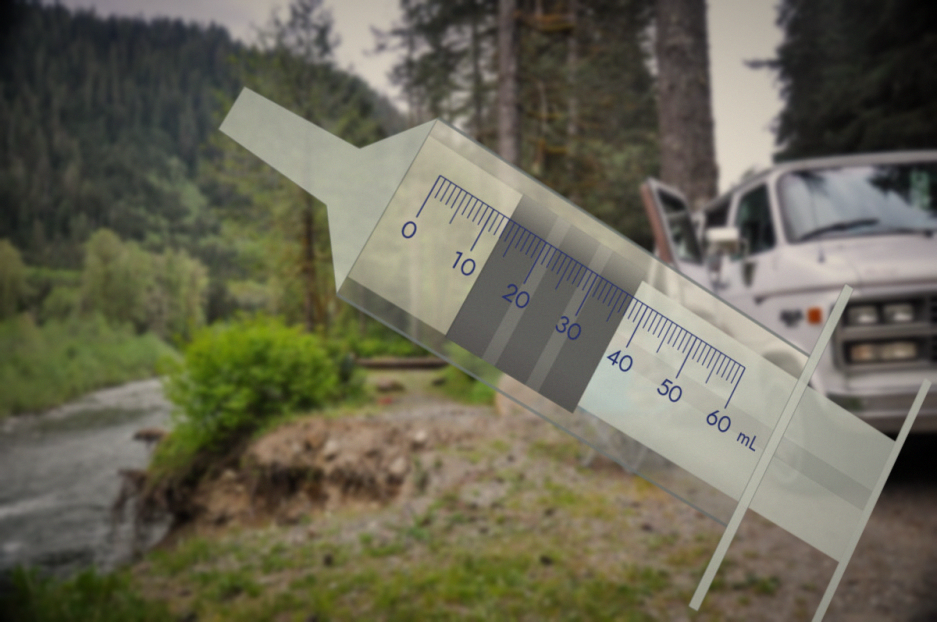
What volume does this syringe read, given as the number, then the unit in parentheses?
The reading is 13 (mL)
